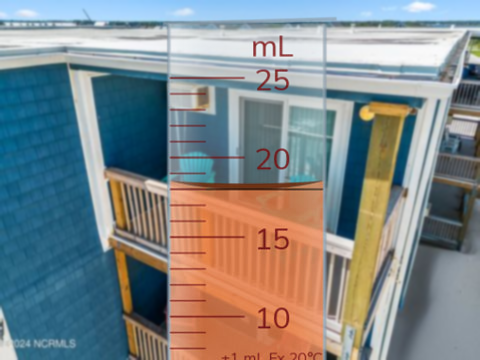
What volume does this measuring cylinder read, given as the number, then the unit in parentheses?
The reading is 18 (mL)
